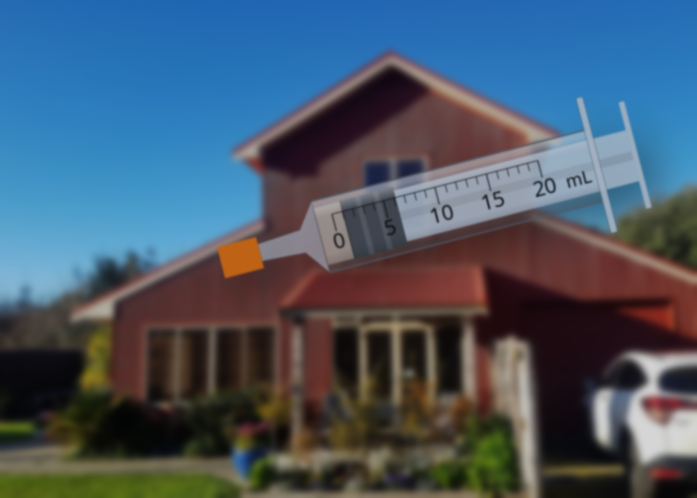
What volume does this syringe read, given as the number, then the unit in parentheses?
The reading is 1 (mL)
